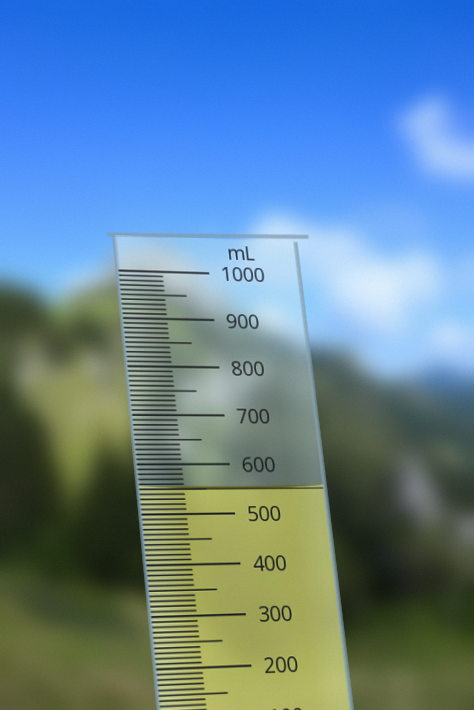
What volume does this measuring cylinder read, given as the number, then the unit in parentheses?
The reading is 550 (mL)
